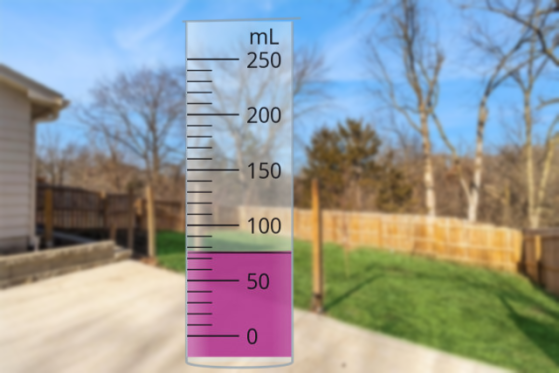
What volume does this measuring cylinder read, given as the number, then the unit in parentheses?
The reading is 75 (mL)
